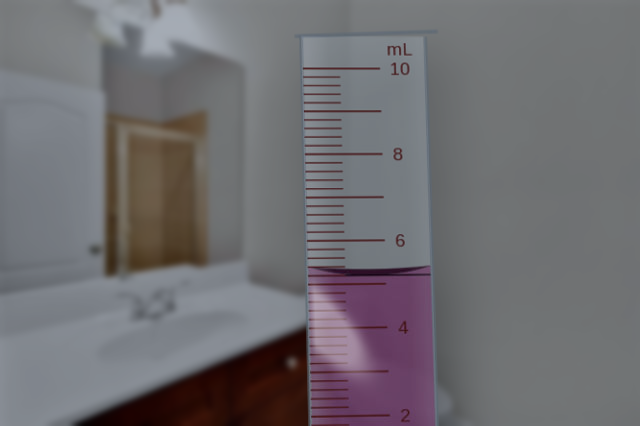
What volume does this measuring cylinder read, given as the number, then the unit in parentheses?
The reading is 5.2 (mL)
